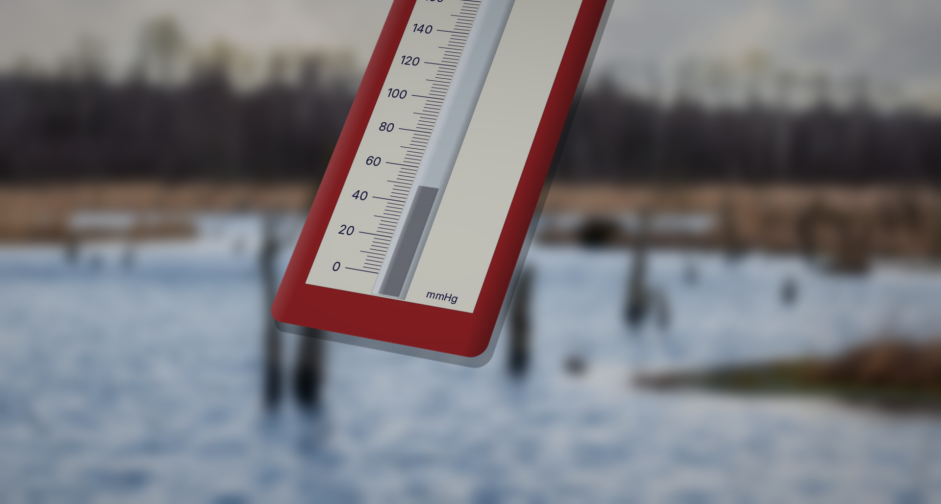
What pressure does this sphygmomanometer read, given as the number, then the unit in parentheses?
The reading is 50 (mmHg)
